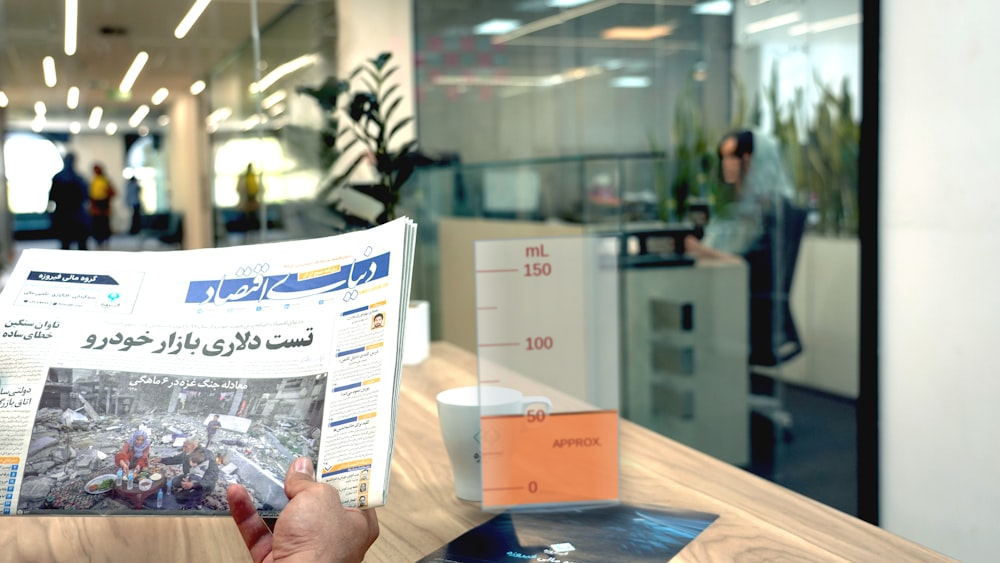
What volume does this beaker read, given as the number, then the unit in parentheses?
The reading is 50 (mL)
